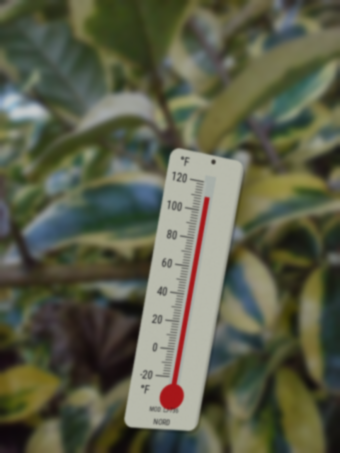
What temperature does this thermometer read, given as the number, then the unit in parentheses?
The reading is 110 (°F)
